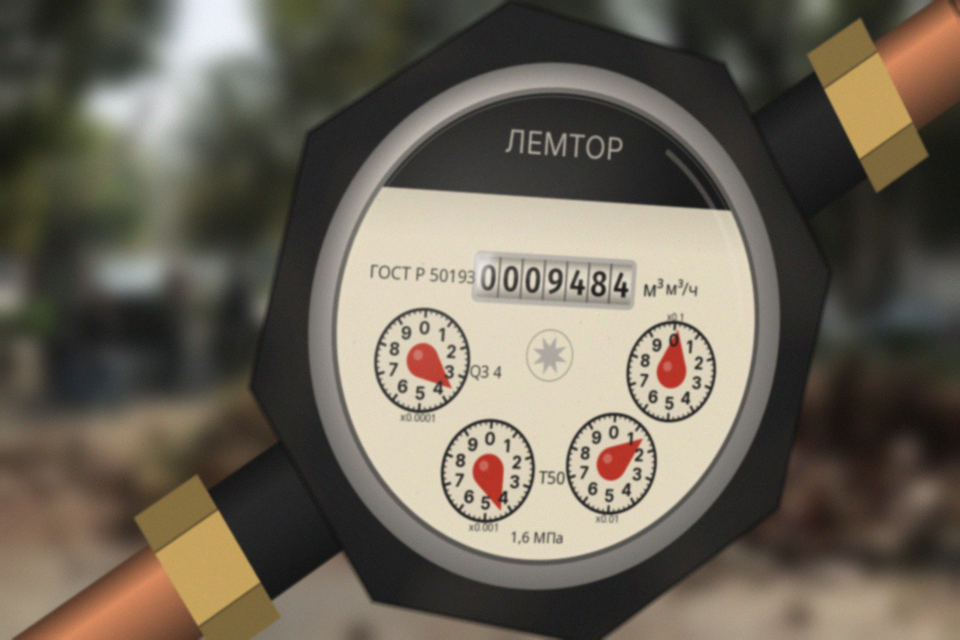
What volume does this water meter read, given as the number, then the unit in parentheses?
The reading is 9484.0143 (m³)
